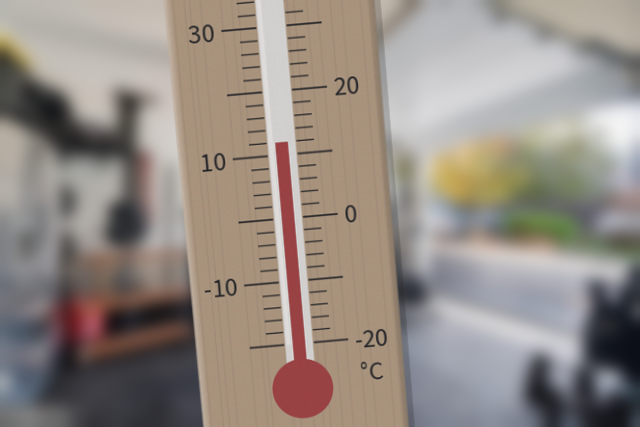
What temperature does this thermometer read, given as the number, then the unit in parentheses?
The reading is 12 (°C)
